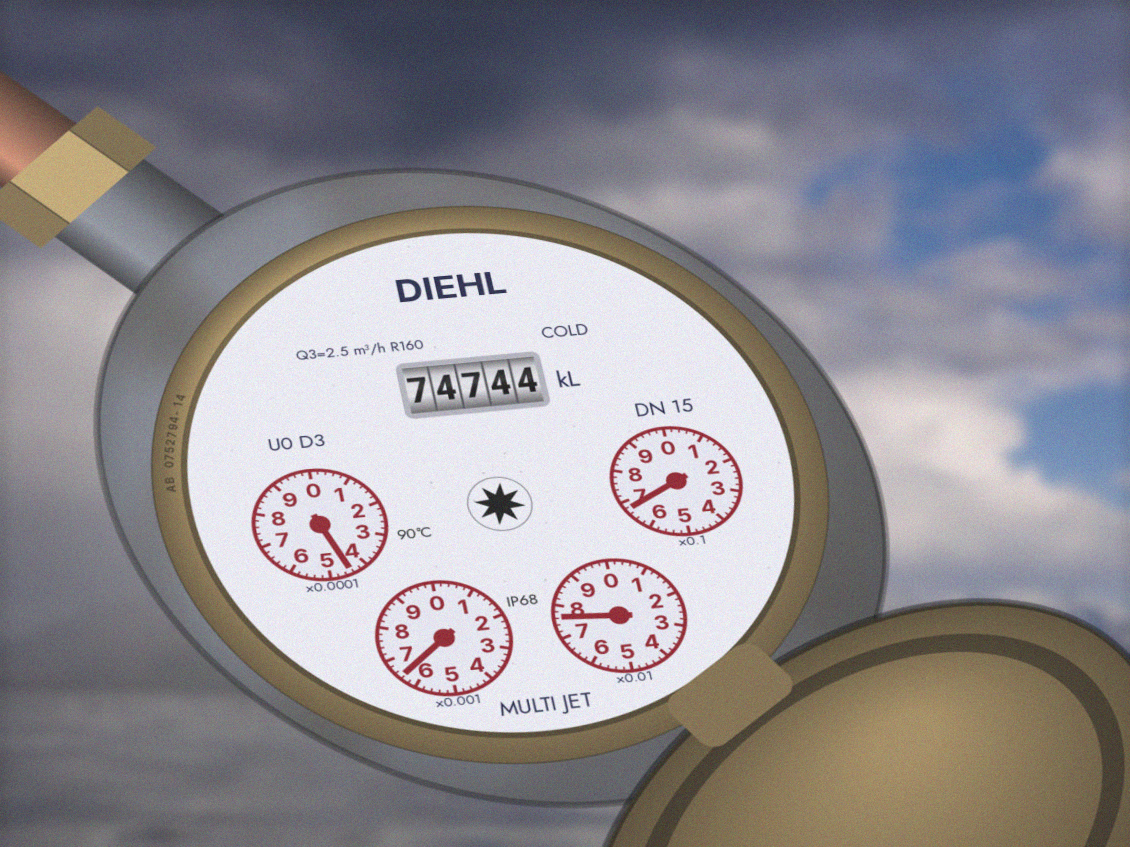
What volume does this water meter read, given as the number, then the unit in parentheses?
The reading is 74744.6764 (kL)
